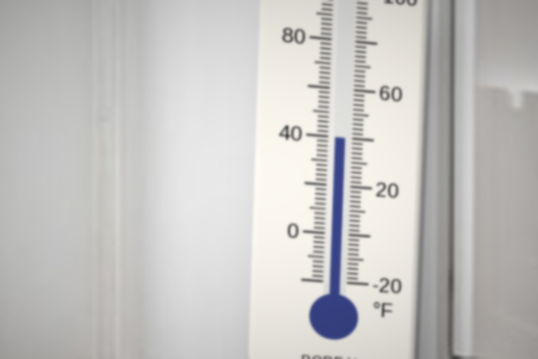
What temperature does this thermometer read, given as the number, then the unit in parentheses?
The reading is 40 (°F)
